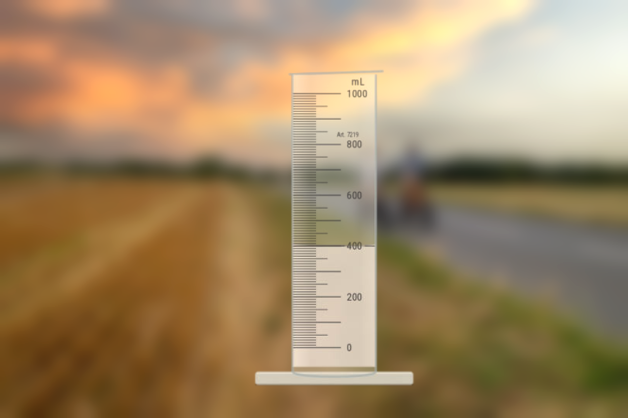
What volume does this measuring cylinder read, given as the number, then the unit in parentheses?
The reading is 400 (mL)
